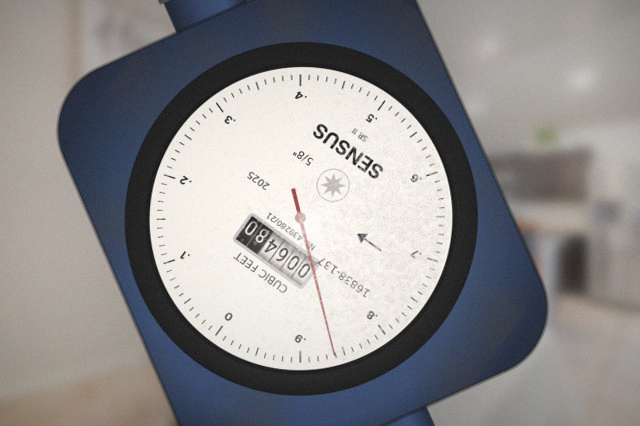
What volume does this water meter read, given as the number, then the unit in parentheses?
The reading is 6479.86 (ft³)
